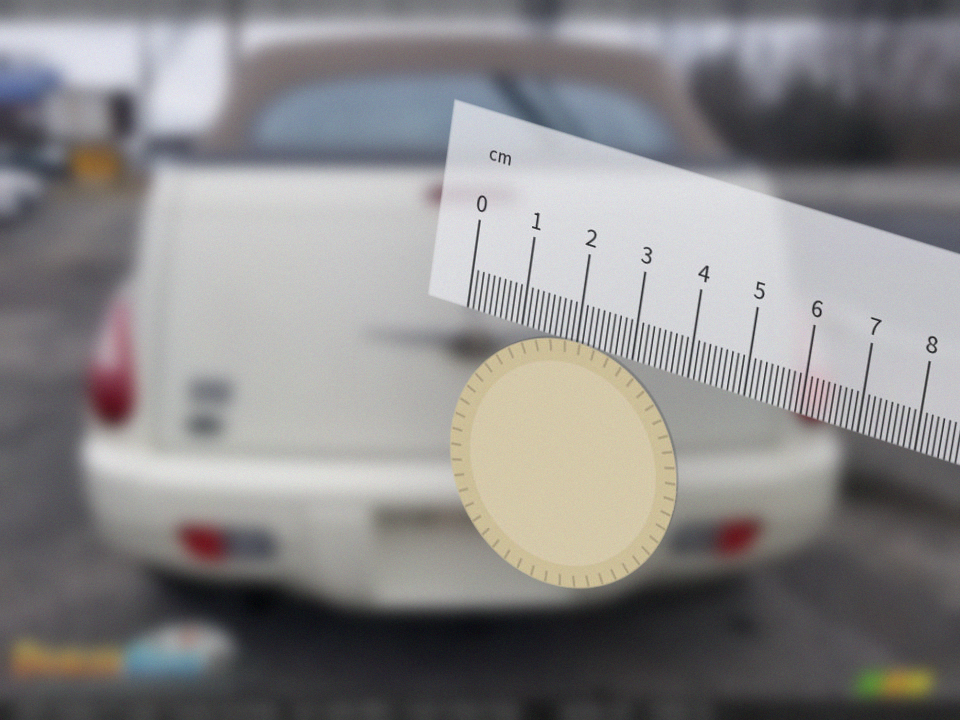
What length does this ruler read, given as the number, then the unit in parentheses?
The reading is 4.1 (cm)
